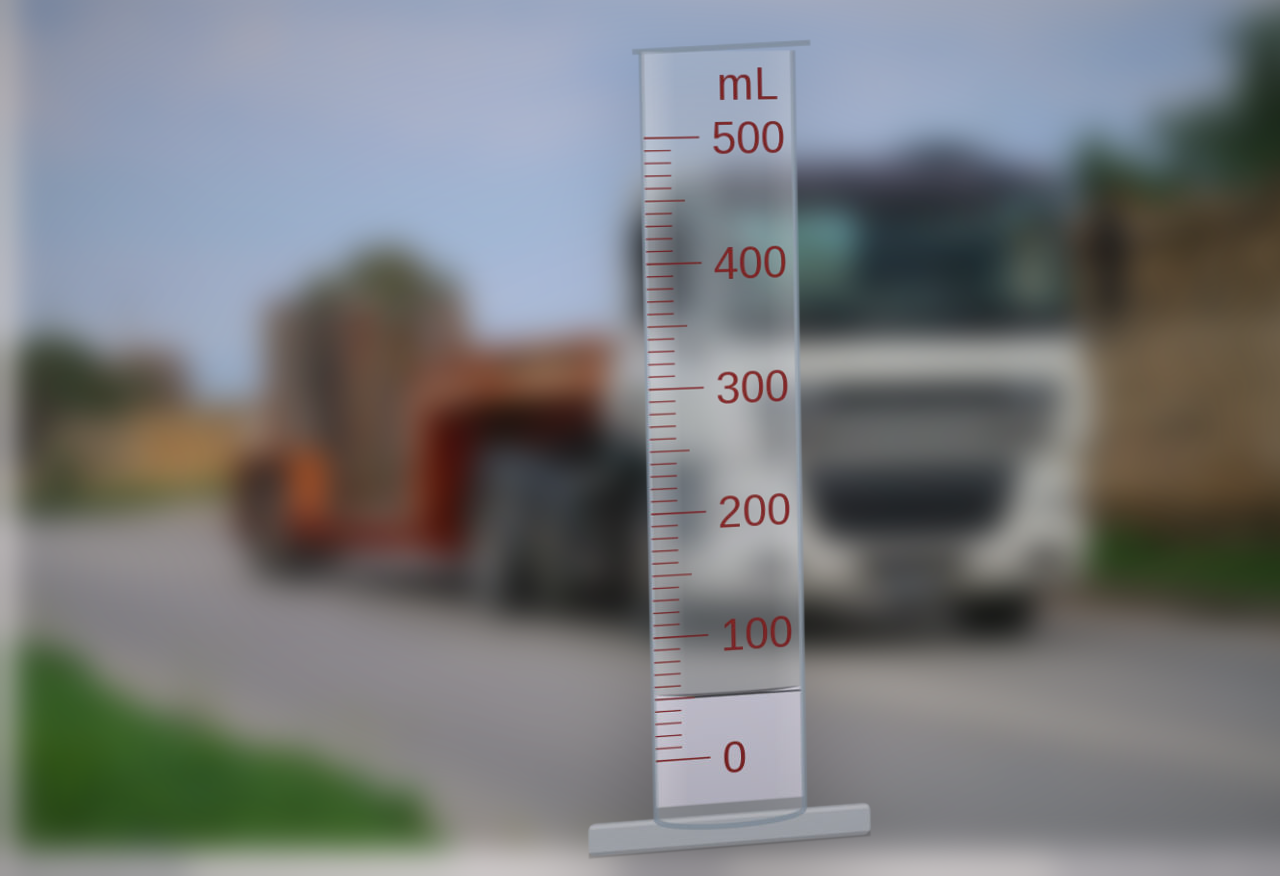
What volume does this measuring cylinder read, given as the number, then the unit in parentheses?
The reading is 50 (mL)
